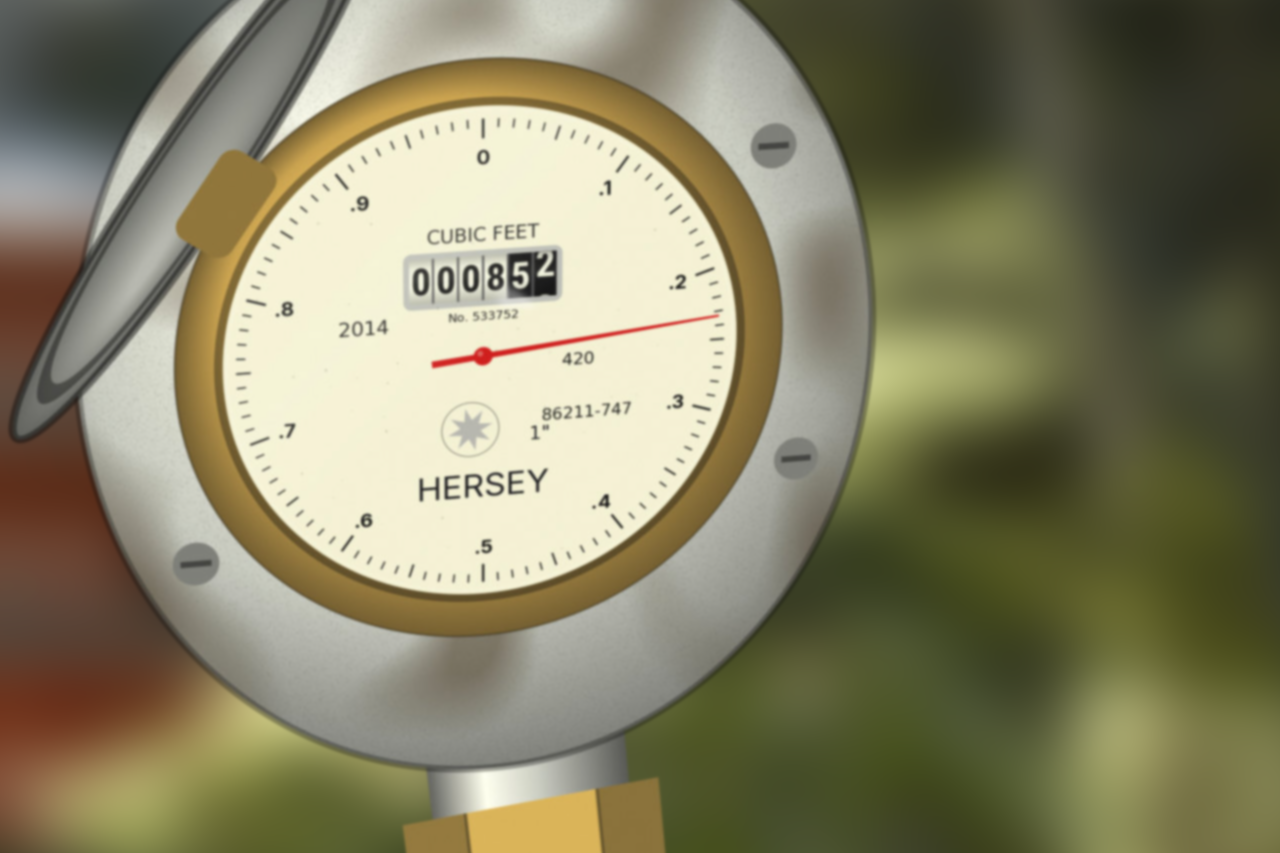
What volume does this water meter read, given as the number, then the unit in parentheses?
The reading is 852.23 (ft³)
